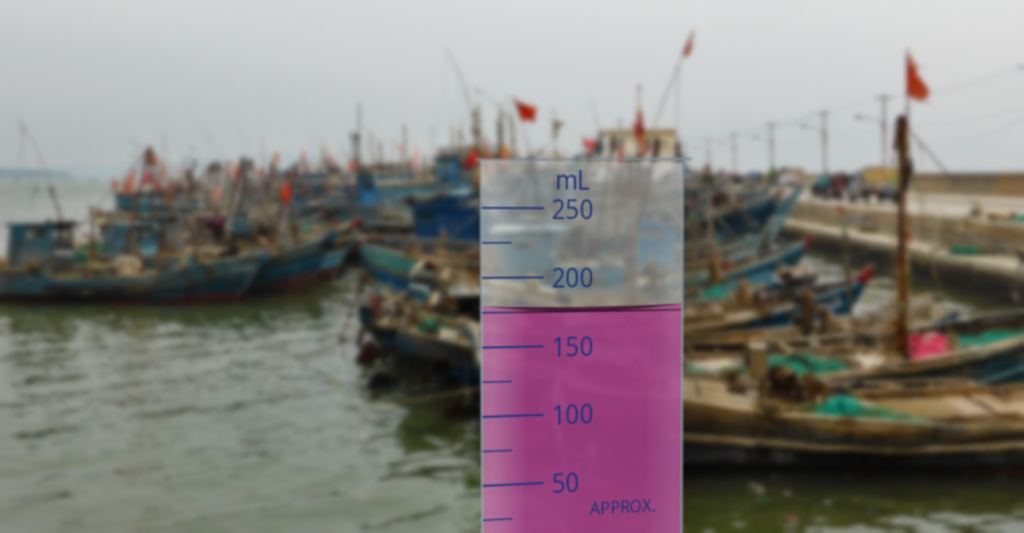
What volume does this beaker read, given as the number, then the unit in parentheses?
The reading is 175 (mL)
